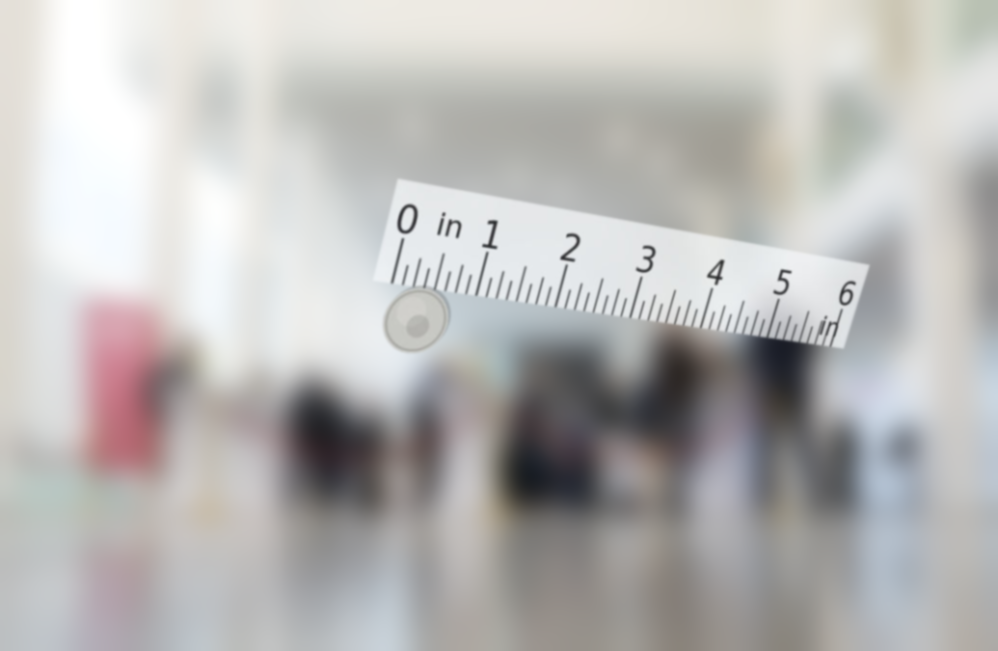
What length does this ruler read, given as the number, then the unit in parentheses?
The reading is 0.75 (in)
